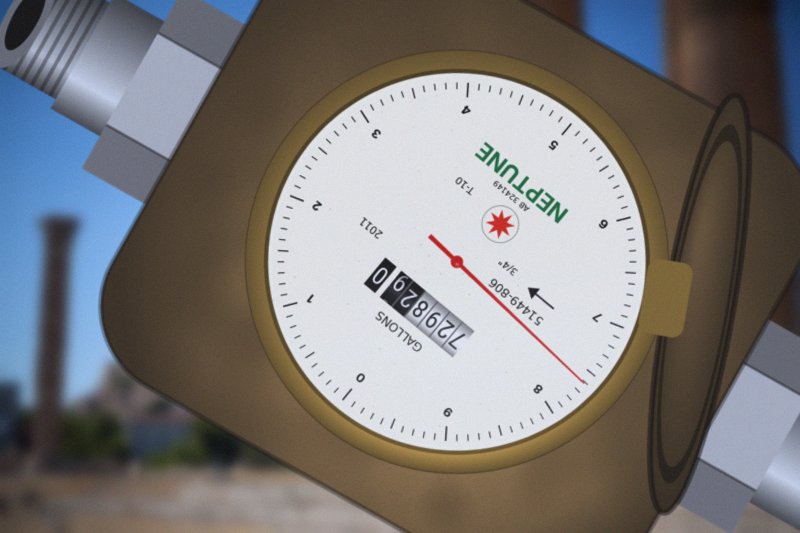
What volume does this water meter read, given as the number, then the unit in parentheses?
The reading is 7298287.6 (gal)
